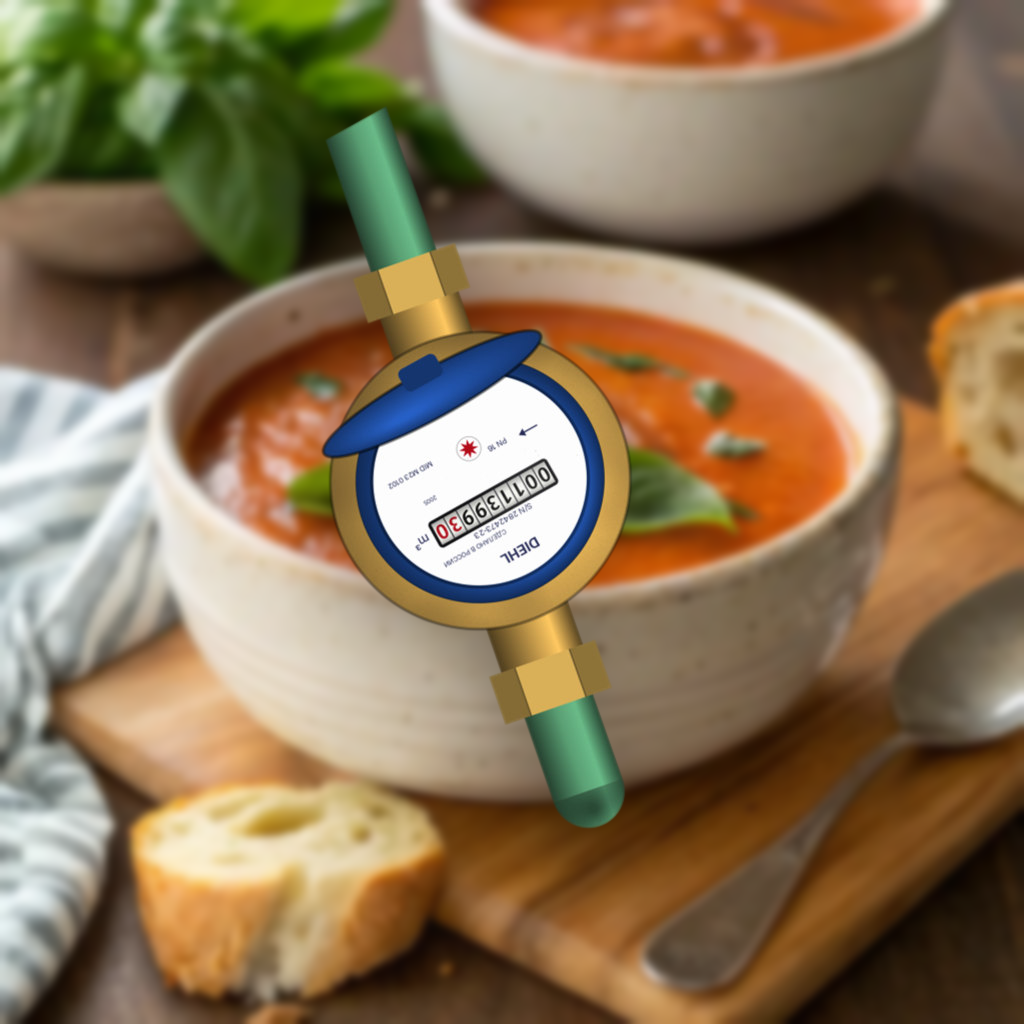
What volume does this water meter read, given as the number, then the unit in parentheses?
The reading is 11399.30 (m³)
